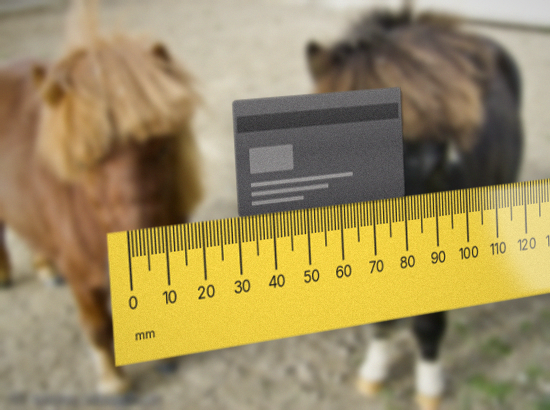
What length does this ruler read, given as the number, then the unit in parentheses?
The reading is 50 (mm)
